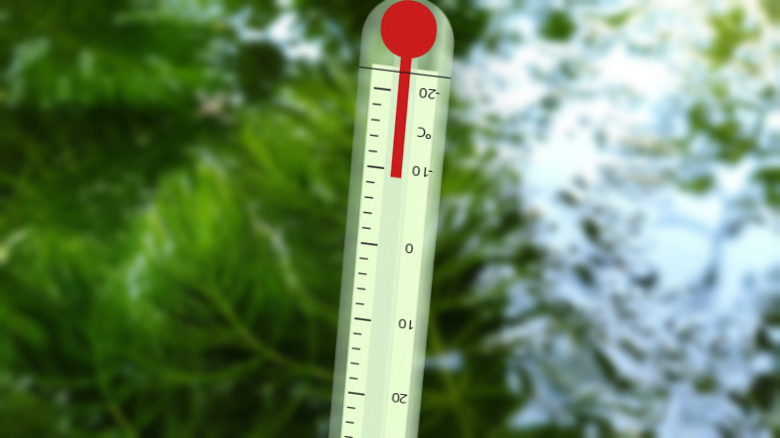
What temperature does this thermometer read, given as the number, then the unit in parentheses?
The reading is -9 (°C)
